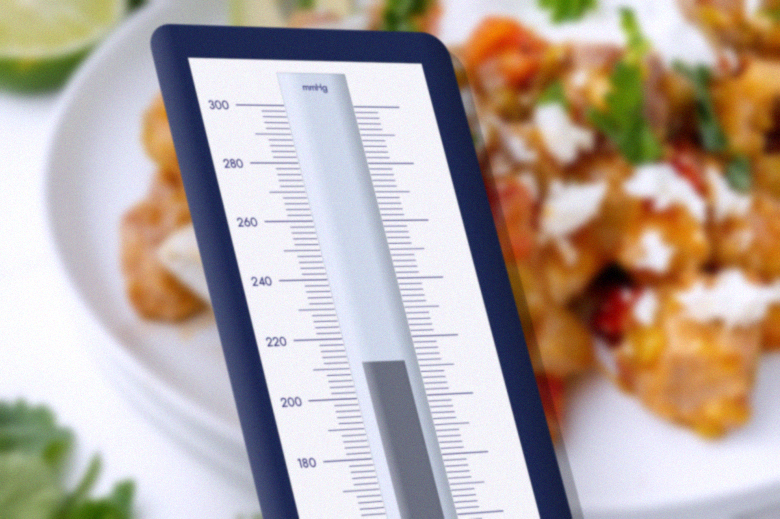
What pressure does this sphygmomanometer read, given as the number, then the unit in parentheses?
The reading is 212 (mmHg)
